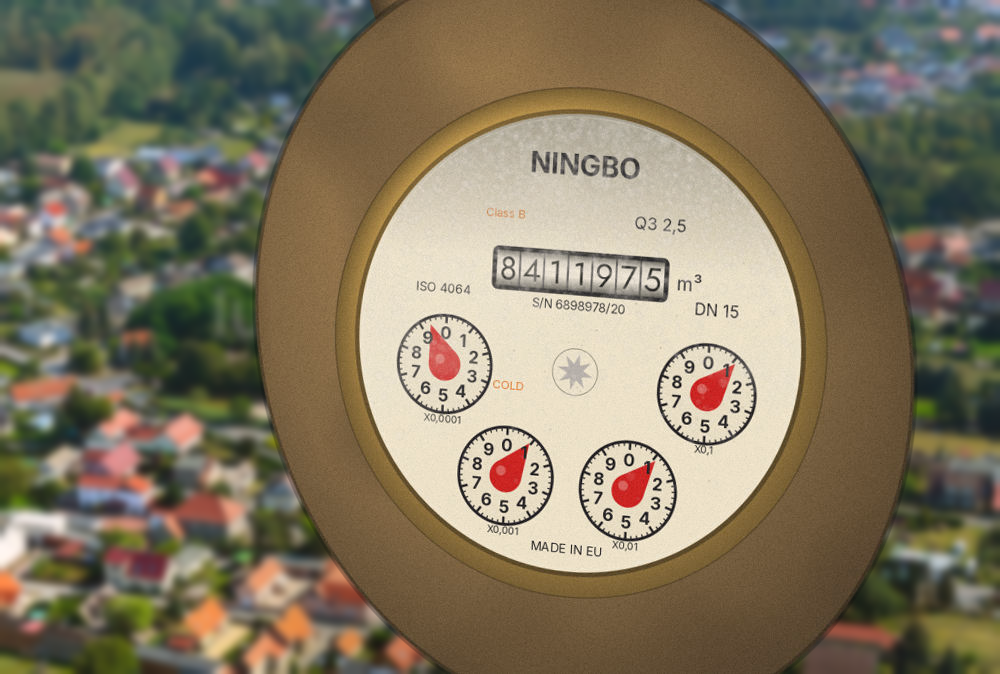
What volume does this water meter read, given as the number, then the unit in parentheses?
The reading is 8411975.1109 (m³)
